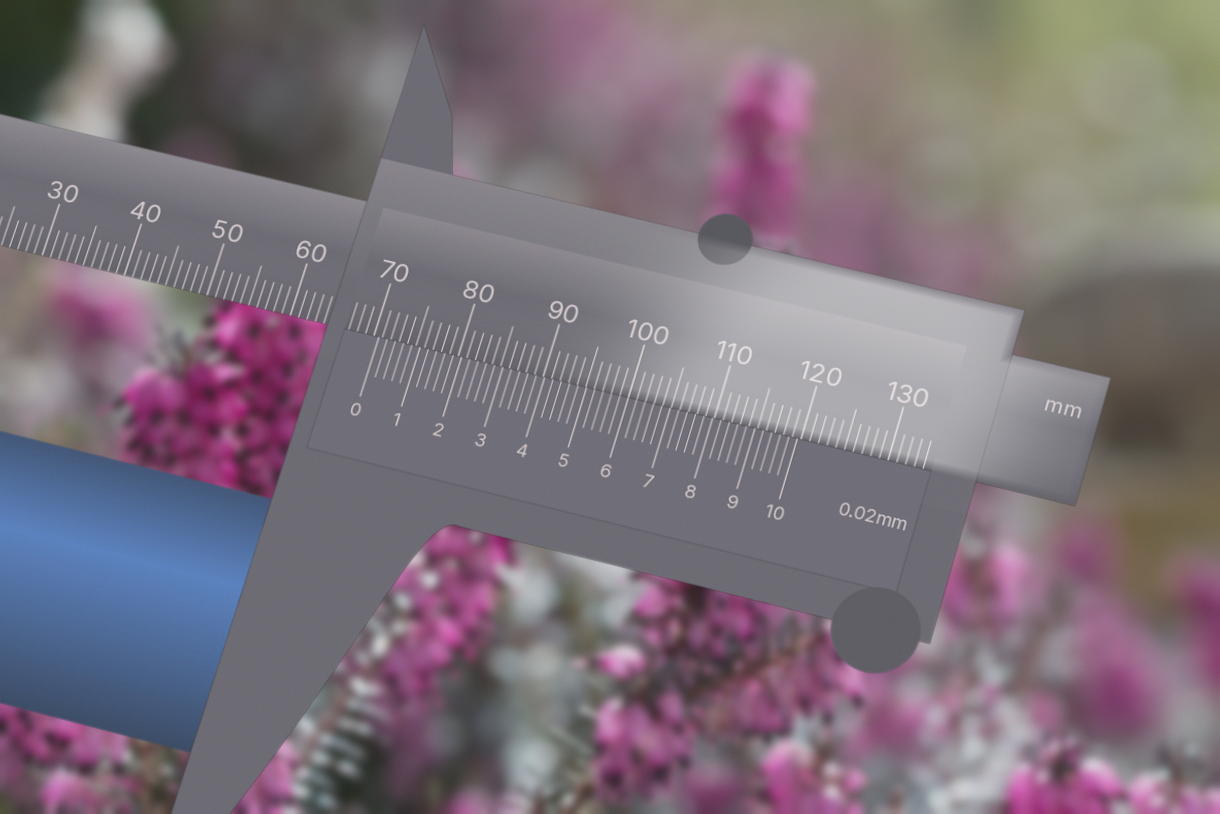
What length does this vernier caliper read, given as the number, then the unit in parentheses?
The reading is 70.6 (mm)
